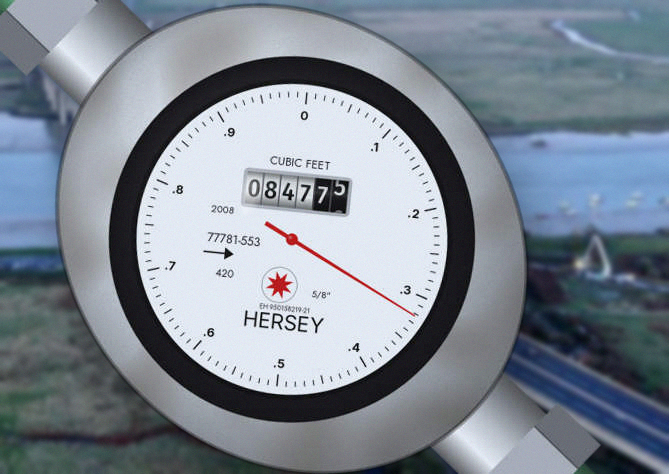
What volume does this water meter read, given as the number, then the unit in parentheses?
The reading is 84775.32 (ft³)
